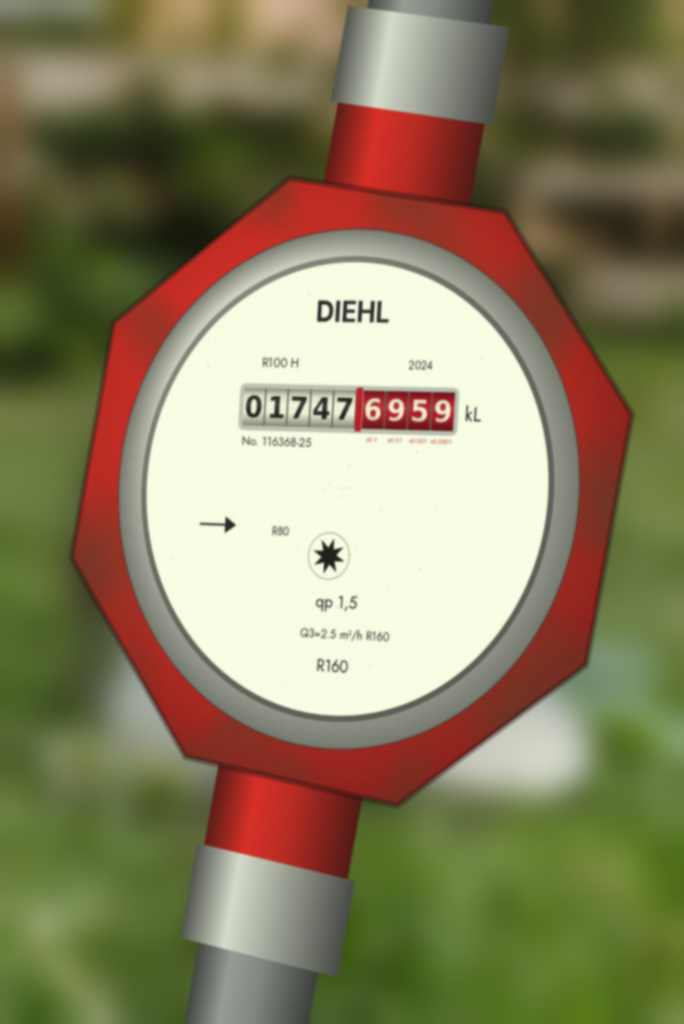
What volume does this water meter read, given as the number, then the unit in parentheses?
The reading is 1747.6959 (kL)
